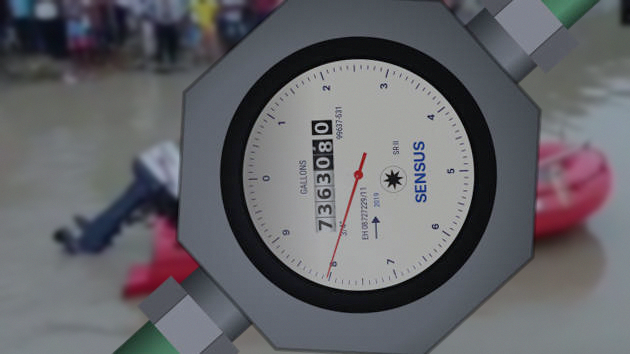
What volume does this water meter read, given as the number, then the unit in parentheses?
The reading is 7363078.0 (gal)
